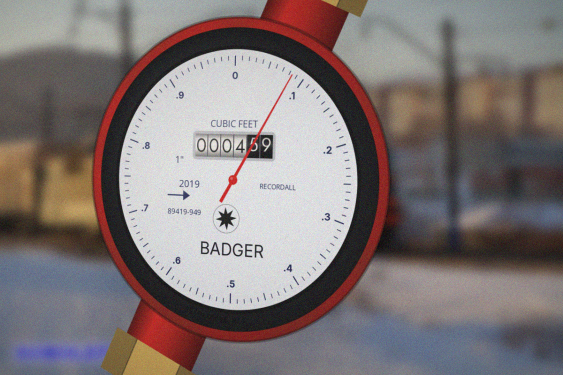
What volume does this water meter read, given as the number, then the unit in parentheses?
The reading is 459.08 (ft³)
